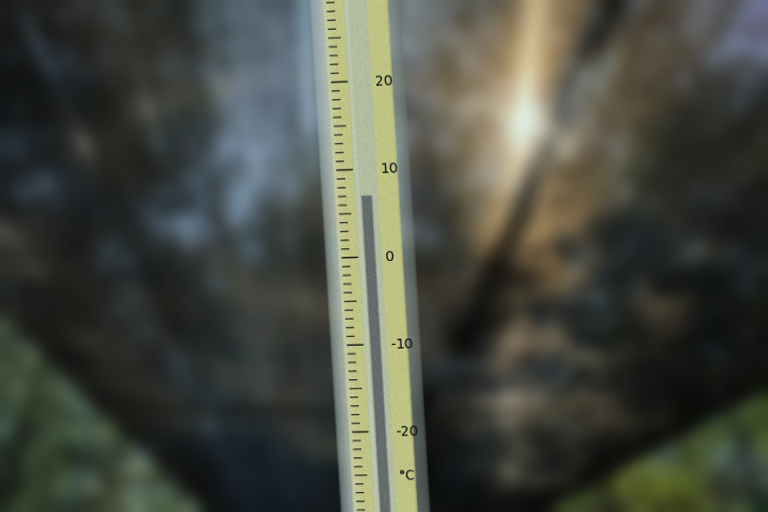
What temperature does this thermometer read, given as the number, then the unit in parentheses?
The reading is 7 (°C)
